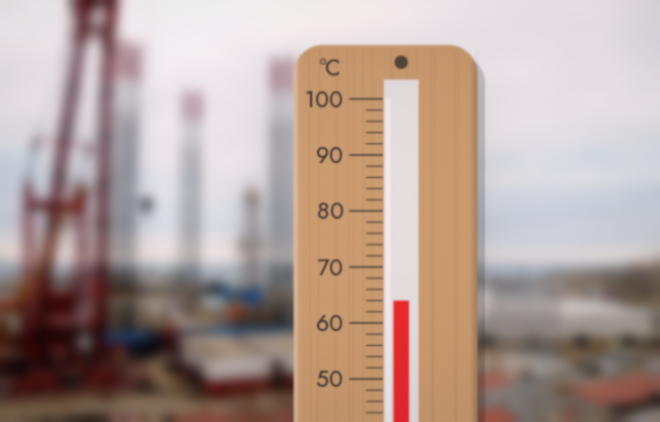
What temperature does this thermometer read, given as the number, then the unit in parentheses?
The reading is 64 (°C)
